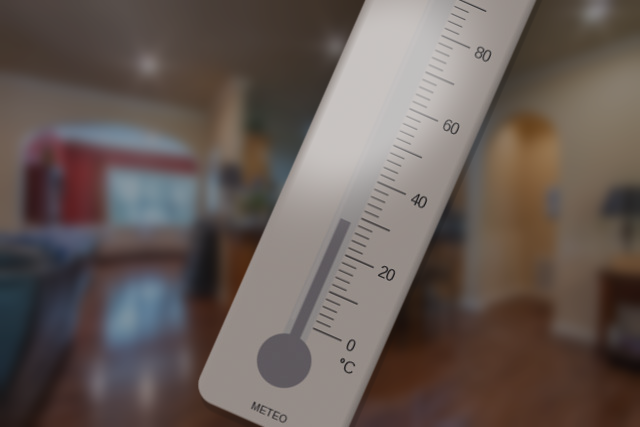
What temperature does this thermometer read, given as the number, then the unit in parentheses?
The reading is 28 (°C)
